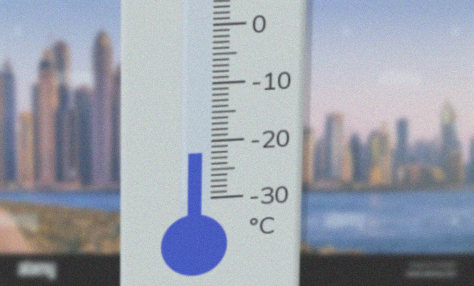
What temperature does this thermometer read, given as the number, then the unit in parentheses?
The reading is -22 (°C)
